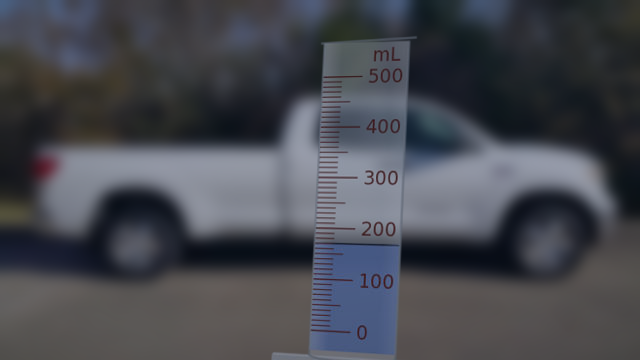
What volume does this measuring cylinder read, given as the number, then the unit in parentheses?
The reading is 170 (mL)
